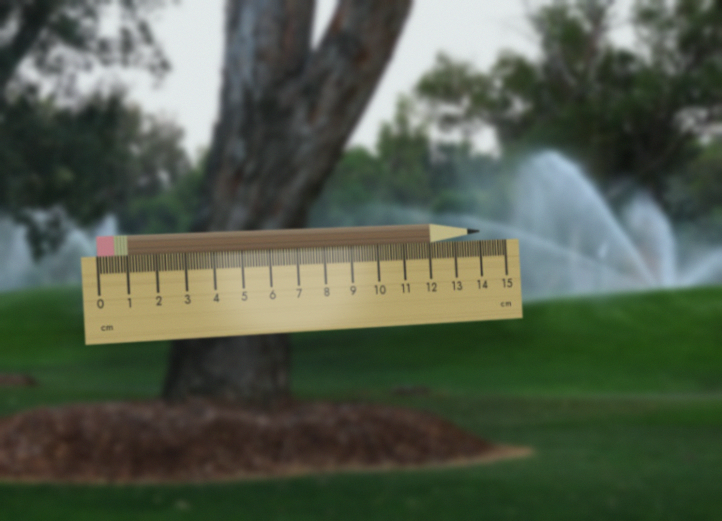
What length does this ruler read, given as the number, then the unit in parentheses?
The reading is 14 (cm)
